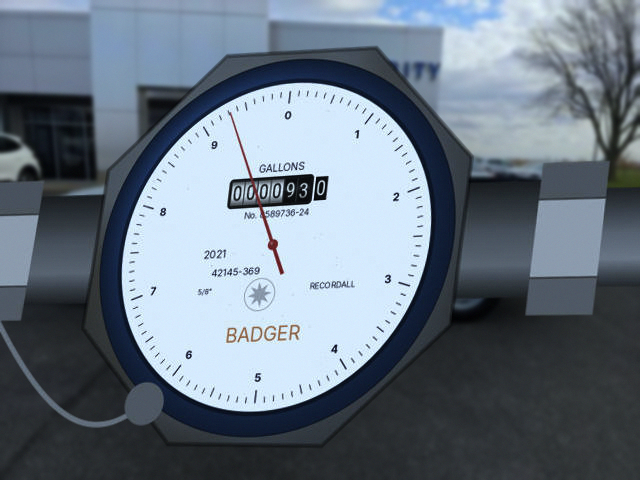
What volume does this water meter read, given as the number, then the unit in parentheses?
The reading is 929.3 (gal)
